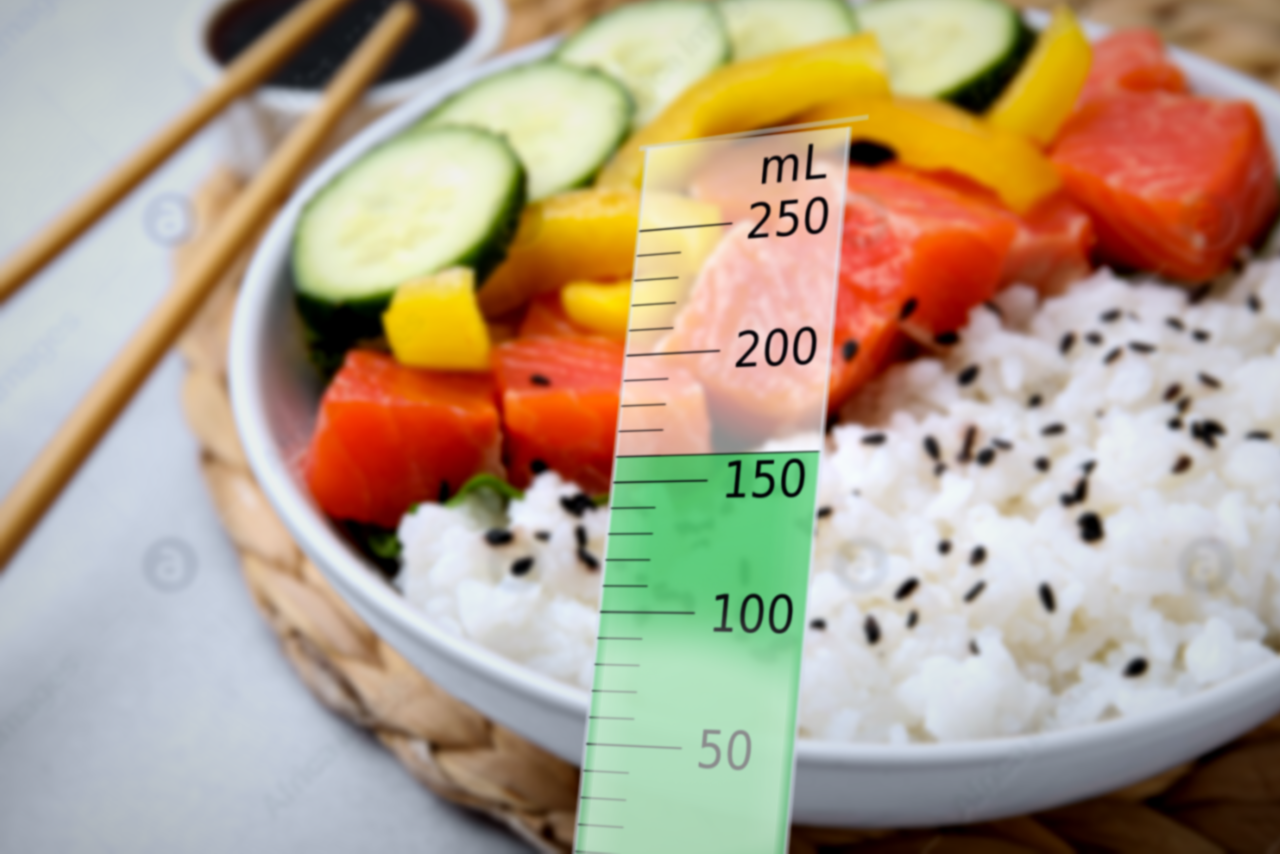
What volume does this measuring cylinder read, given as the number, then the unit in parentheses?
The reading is 160 (mL)
